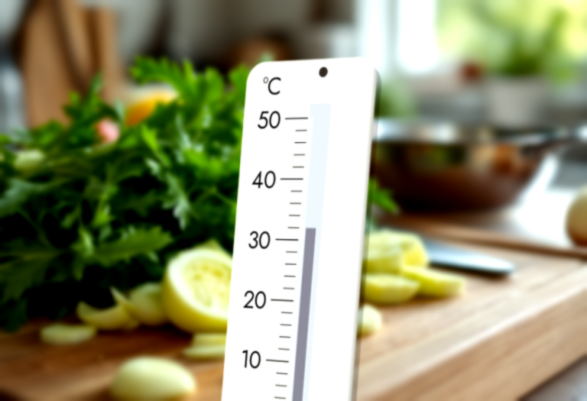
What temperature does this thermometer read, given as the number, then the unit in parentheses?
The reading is 32 (°C)
